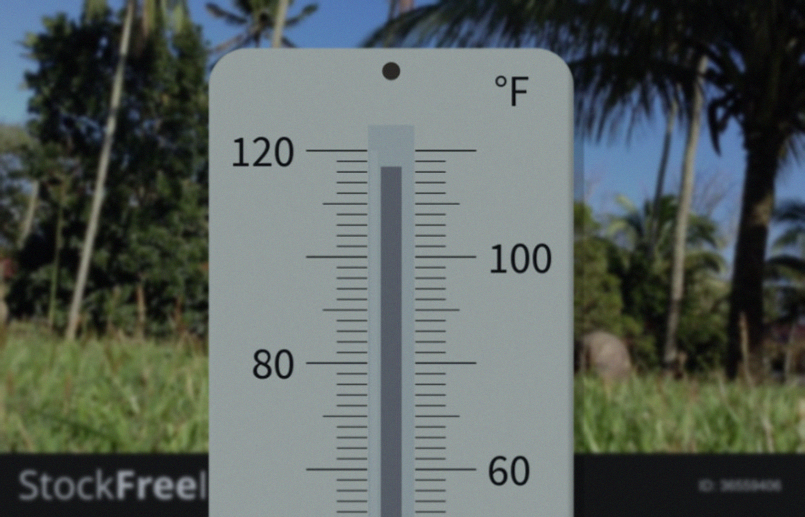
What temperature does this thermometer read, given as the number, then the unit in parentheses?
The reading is 117 (°F)
